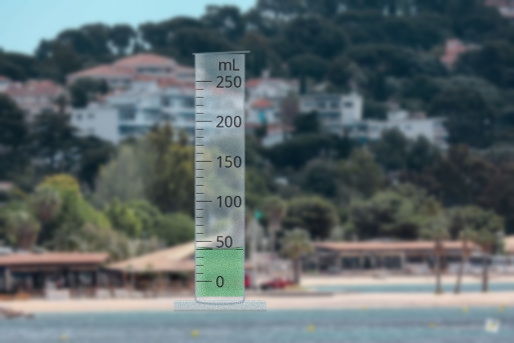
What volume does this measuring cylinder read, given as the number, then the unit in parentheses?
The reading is 40 (mL)
